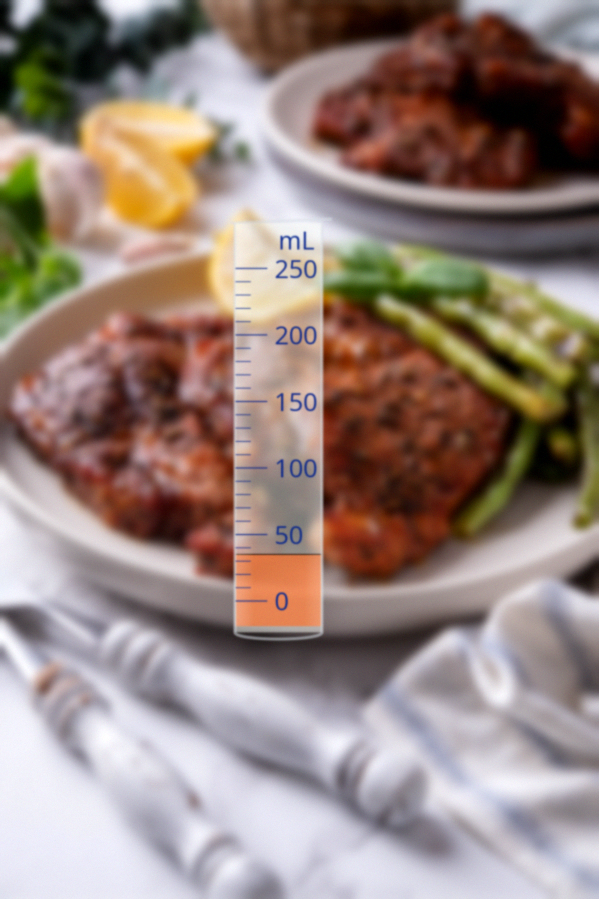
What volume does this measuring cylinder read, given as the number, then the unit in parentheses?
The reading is 35 (mL)
